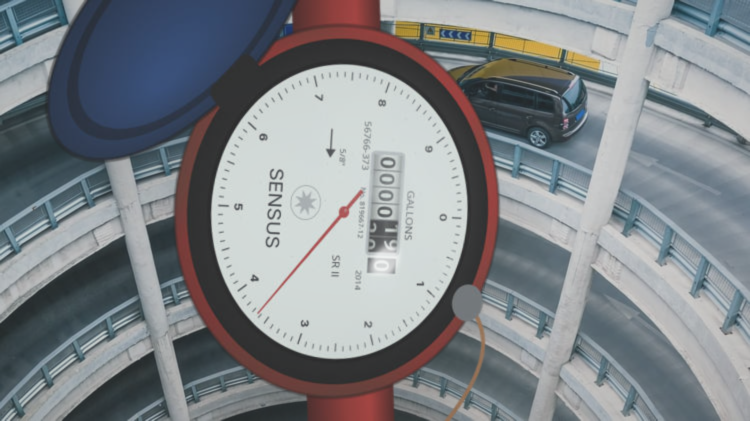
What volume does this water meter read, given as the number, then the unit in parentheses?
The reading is 193.6 (gal)
